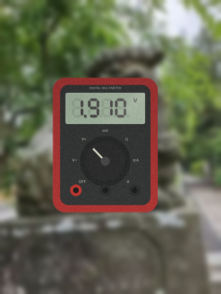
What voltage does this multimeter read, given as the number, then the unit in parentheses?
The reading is 1.910 (V)
